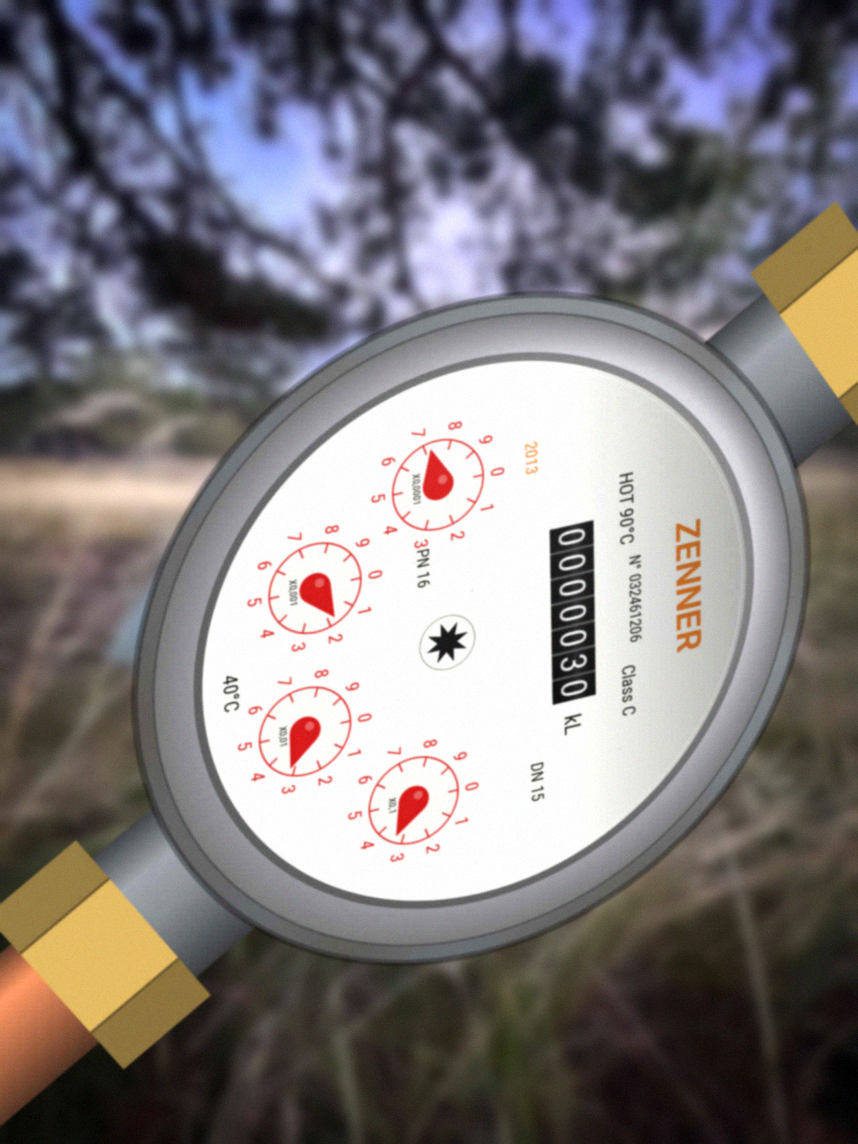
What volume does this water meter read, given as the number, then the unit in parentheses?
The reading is 30.3317 (kL)
